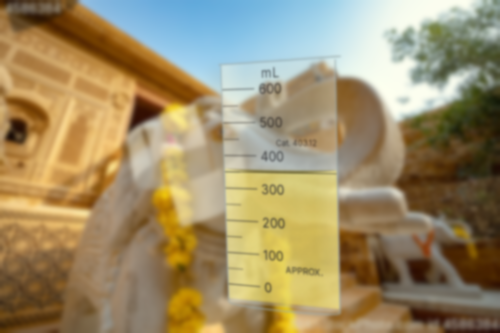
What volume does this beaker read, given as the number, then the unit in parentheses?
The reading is 350 (mL)
